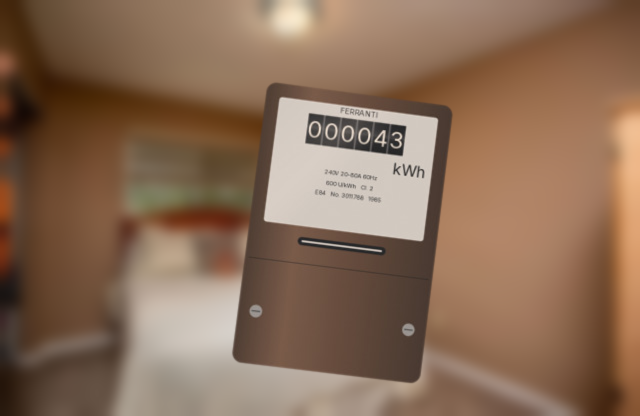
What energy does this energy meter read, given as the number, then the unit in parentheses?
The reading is 43 (kWh)
